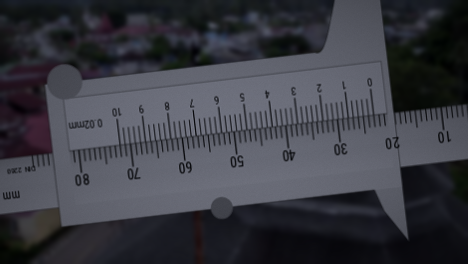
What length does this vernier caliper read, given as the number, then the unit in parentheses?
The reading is 23.0 (mm)
